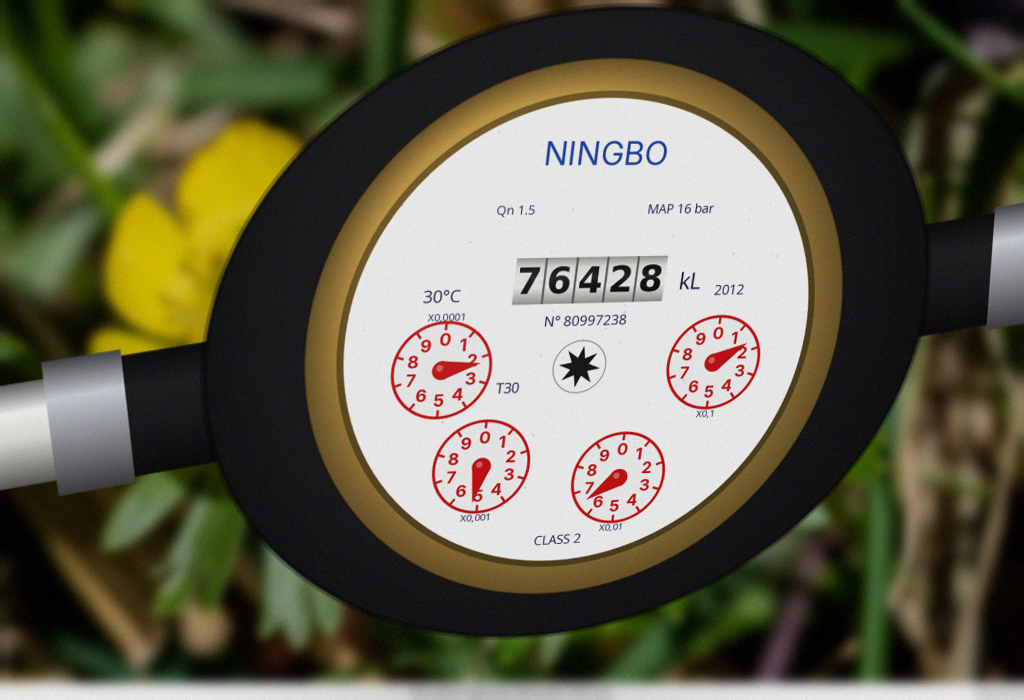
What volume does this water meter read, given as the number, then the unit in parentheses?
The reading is 76428.1652 (kL)
